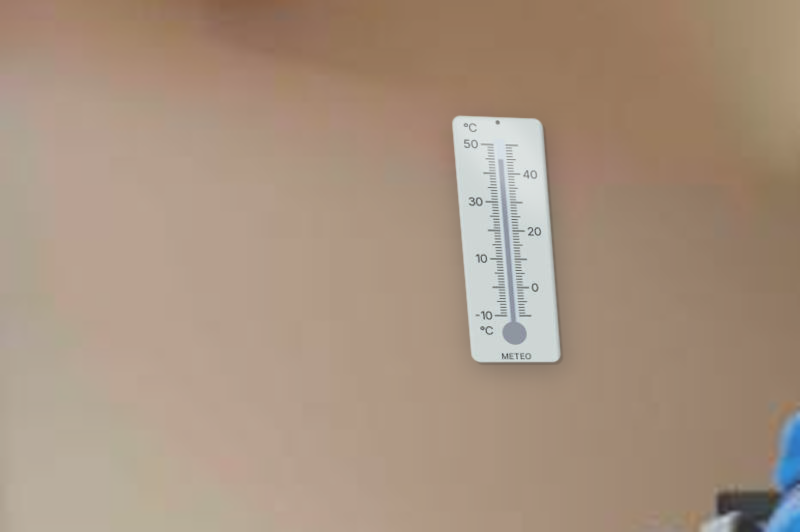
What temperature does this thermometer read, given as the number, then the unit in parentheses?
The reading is 45 (°C)
